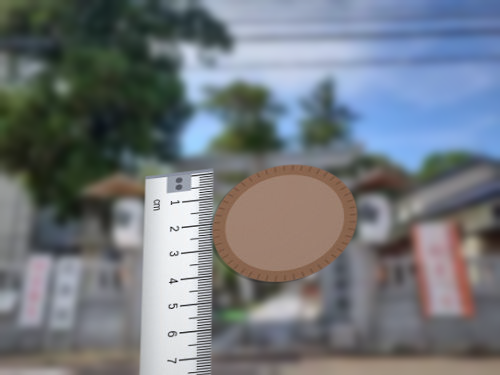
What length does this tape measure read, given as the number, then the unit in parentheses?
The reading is 4.5 (cm)
